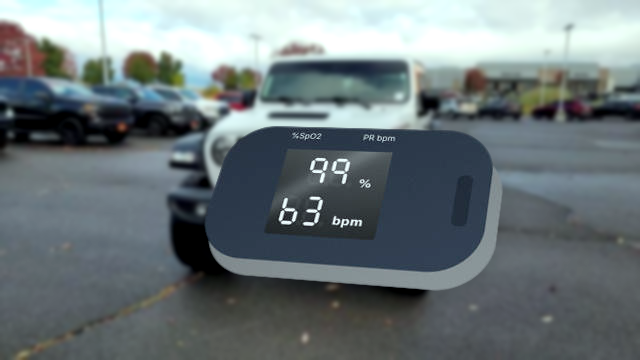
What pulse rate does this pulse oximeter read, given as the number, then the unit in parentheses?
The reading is 63 (bpm)
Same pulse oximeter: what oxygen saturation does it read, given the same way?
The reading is 99 (%)
